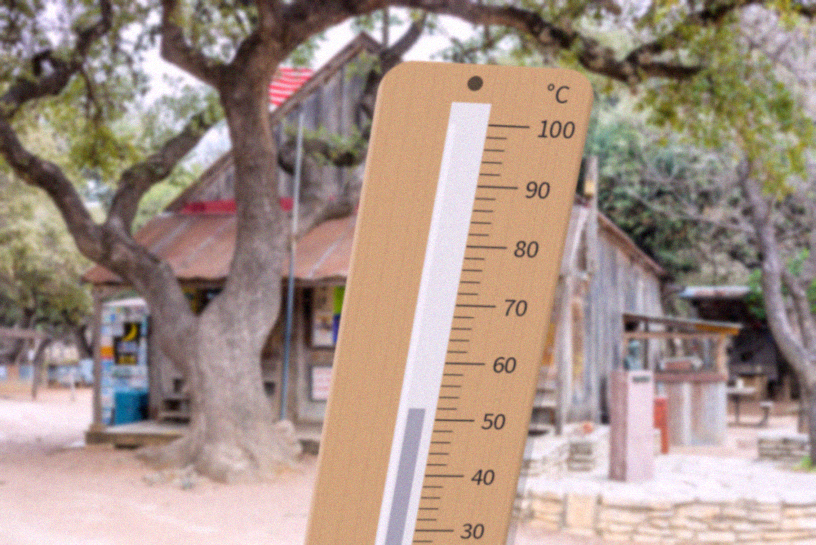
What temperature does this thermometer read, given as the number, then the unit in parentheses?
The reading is 52 (°C)
